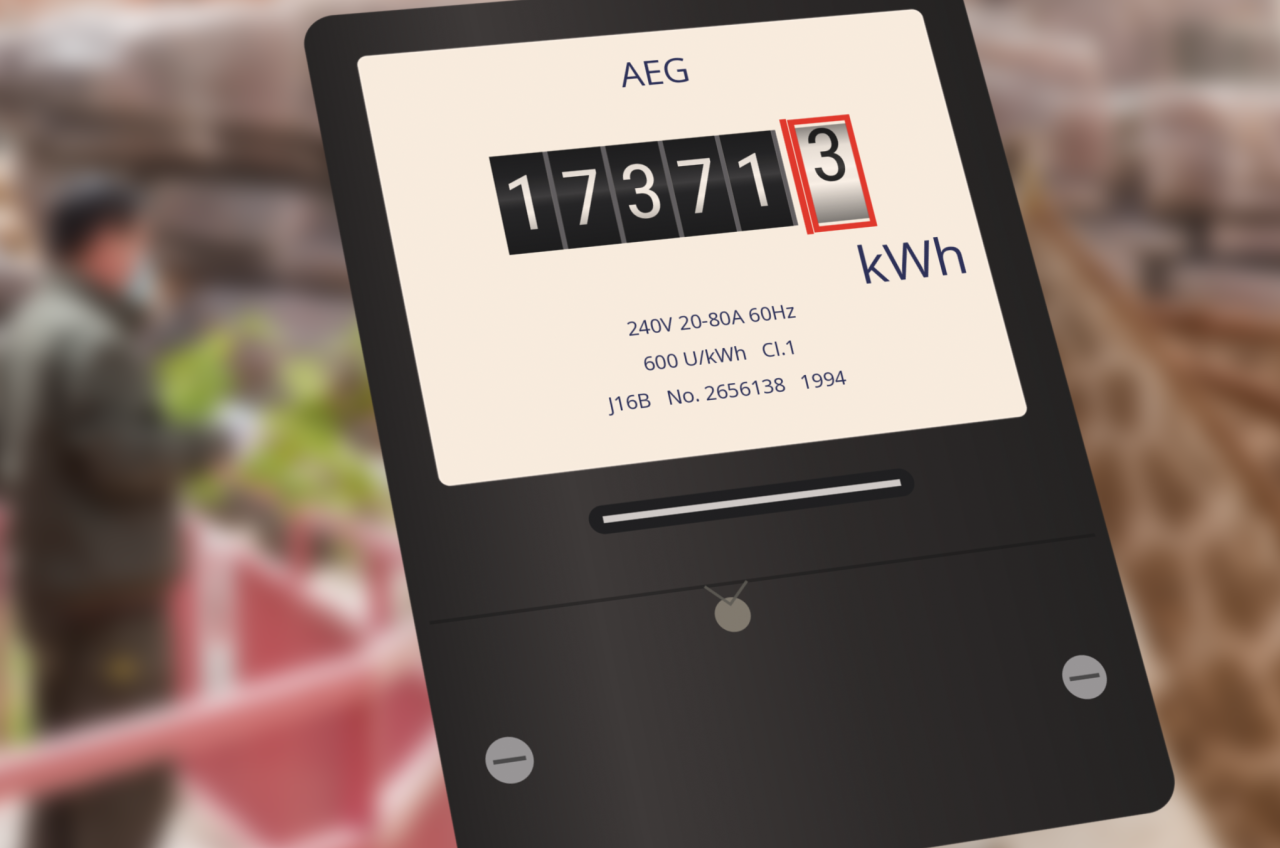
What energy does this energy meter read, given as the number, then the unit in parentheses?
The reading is 17371.3 (kWh)
